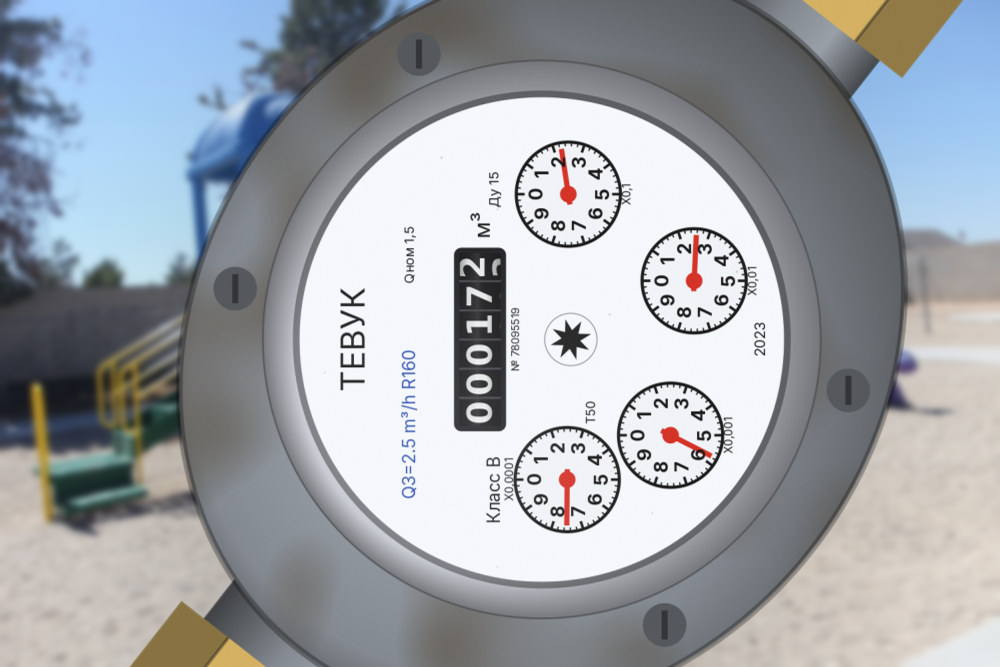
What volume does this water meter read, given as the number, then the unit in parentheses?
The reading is 172.2257 (m³)
